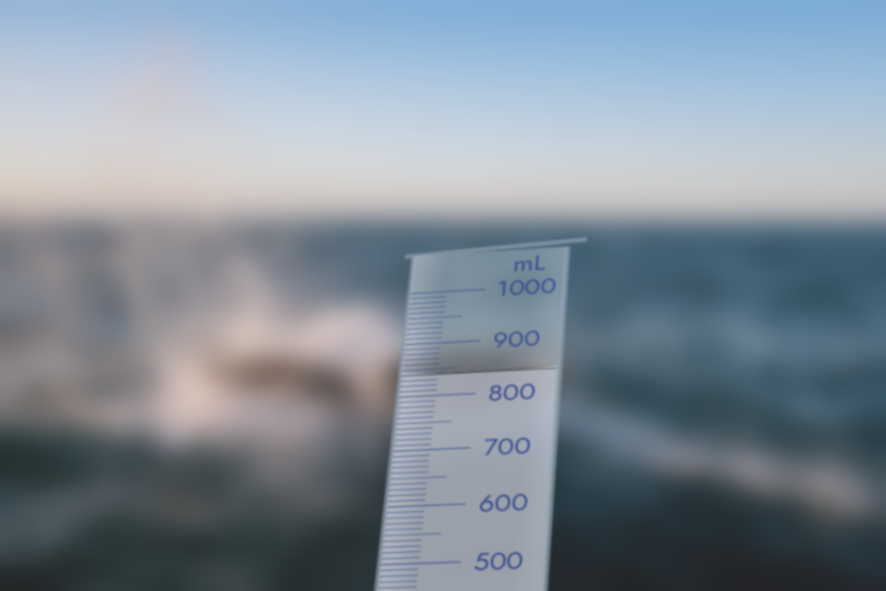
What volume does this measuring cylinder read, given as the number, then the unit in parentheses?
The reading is 840 (mL)
